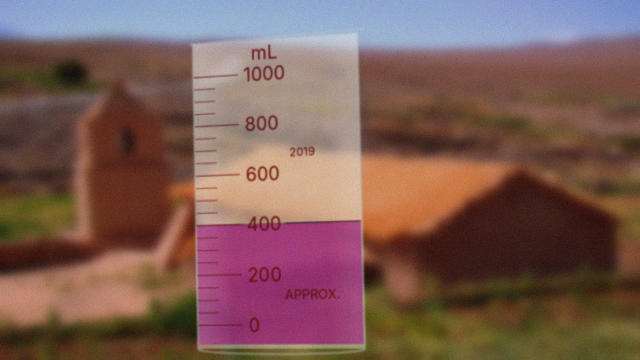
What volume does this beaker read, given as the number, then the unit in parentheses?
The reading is 400 (mL)
